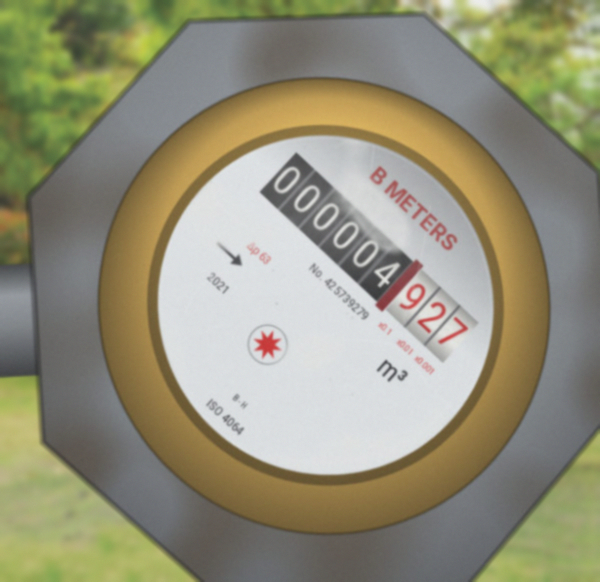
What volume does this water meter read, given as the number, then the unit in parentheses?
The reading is 4.927 (m³)
